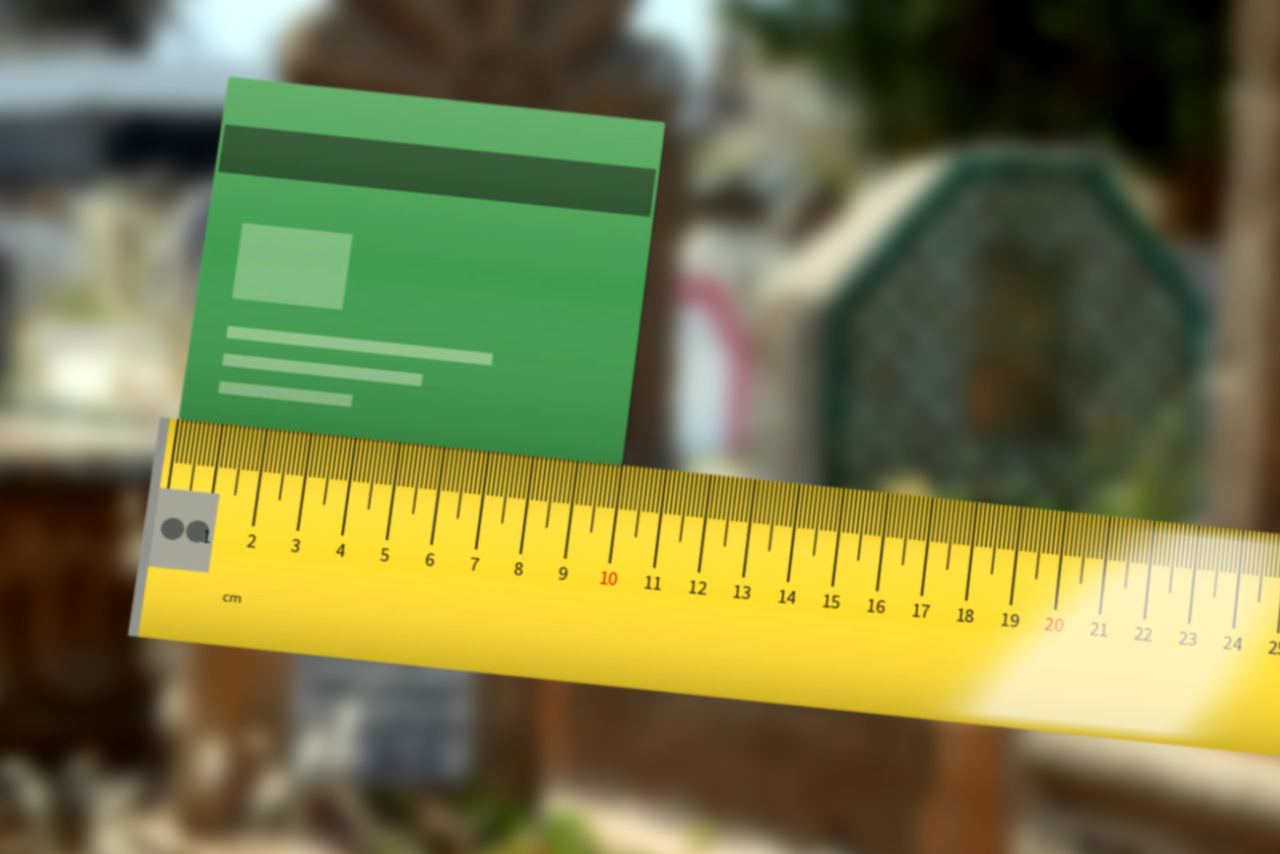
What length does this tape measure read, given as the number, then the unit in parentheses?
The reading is 10 (cm)
